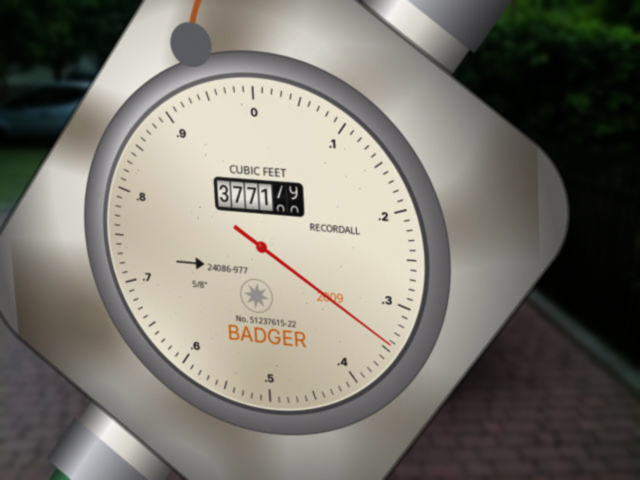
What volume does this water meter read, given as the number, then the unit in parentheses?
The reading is 377179.34 (ft³)
